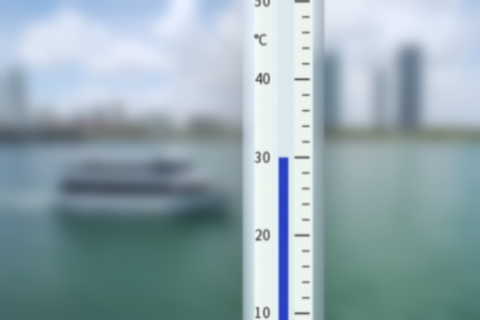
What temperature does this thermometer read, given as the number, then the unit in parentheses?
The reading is 30 (°C)
